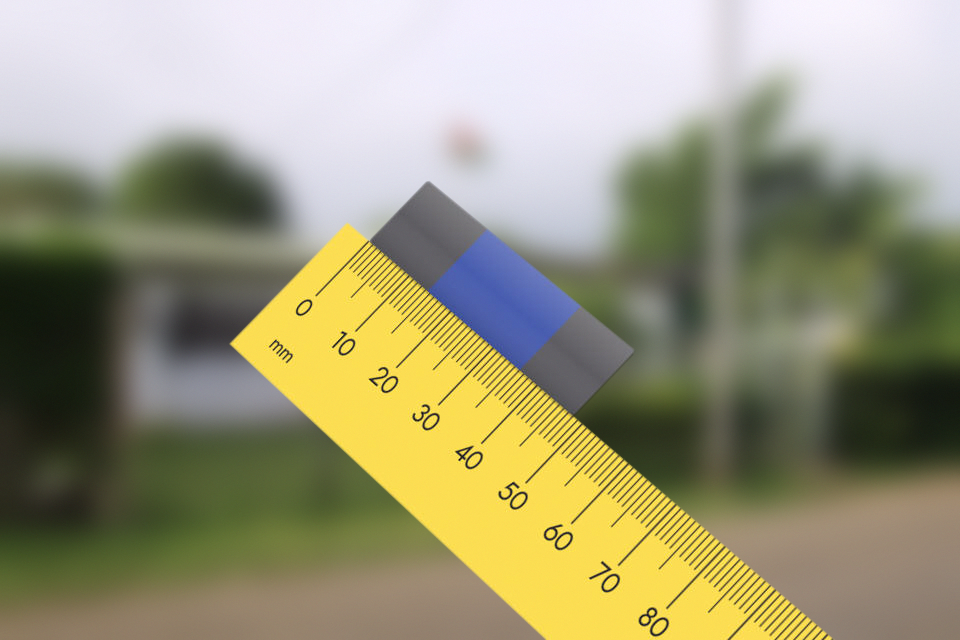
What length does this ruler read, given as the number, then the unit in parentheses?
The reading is 48 (mm)
